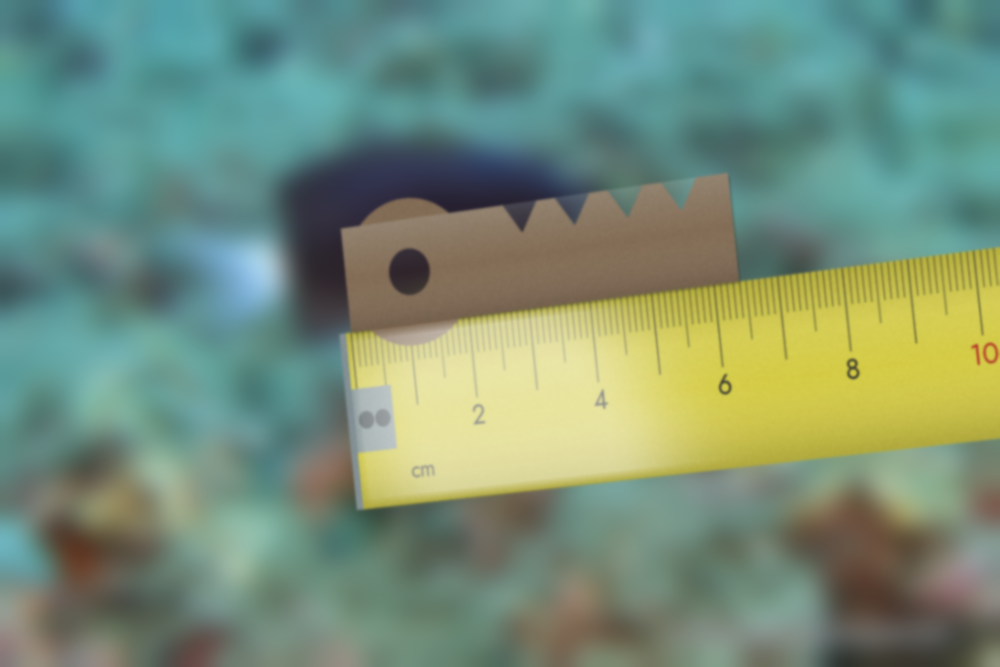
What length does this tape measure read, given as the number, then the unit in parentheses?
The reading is 6.4 (cm)
